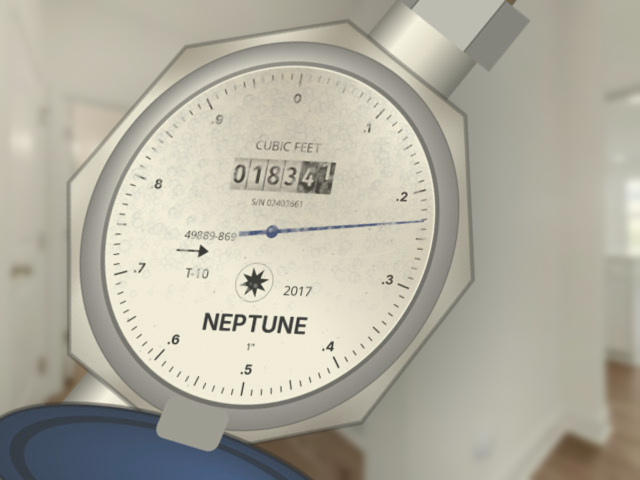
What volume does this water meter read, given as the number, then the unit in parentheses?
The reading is 18341.23 (ft³)
